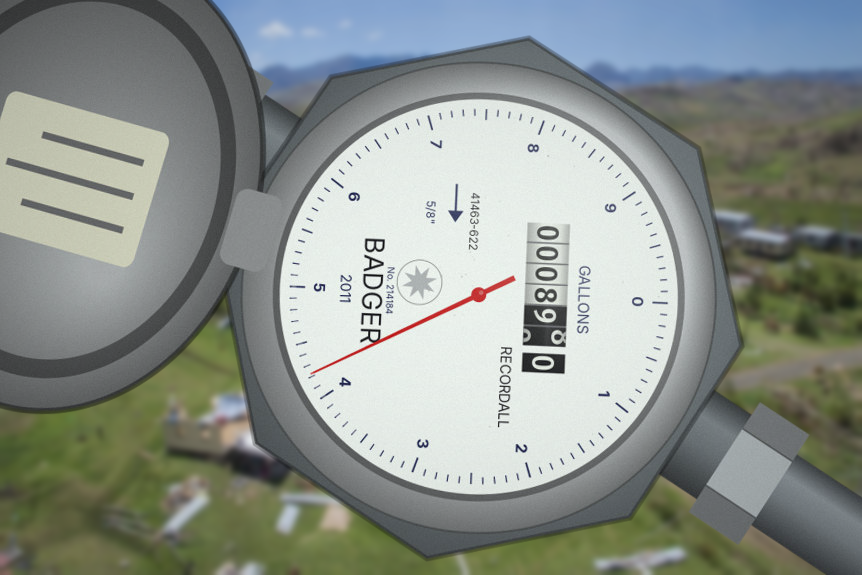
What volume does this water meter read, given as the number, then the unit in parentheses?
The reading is 8984.2 (gal)
